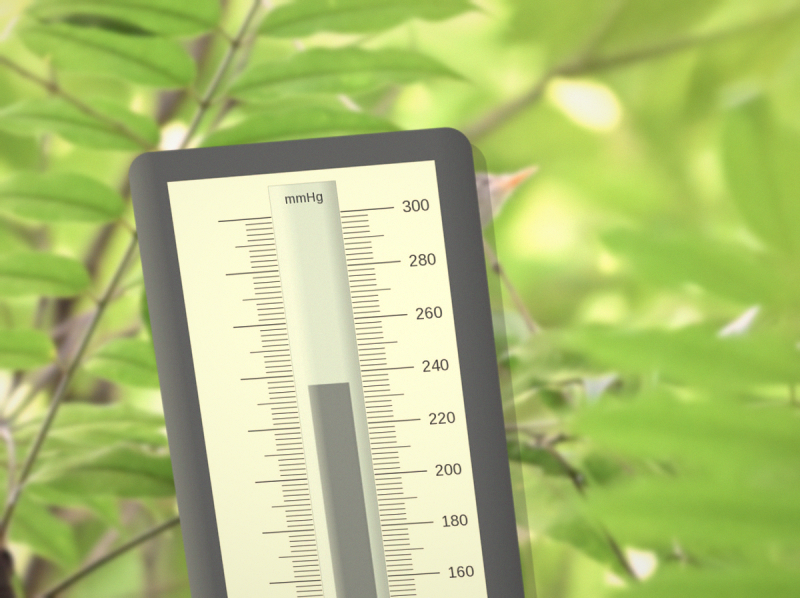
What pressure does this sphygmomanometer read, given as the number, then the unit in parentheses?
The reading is 236 (mmHg)
